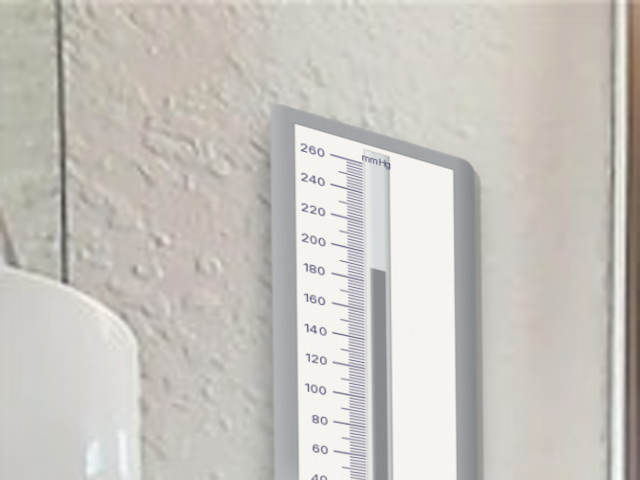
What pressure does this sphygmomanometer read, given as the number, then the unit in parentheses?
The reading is 190 (mmHg)
